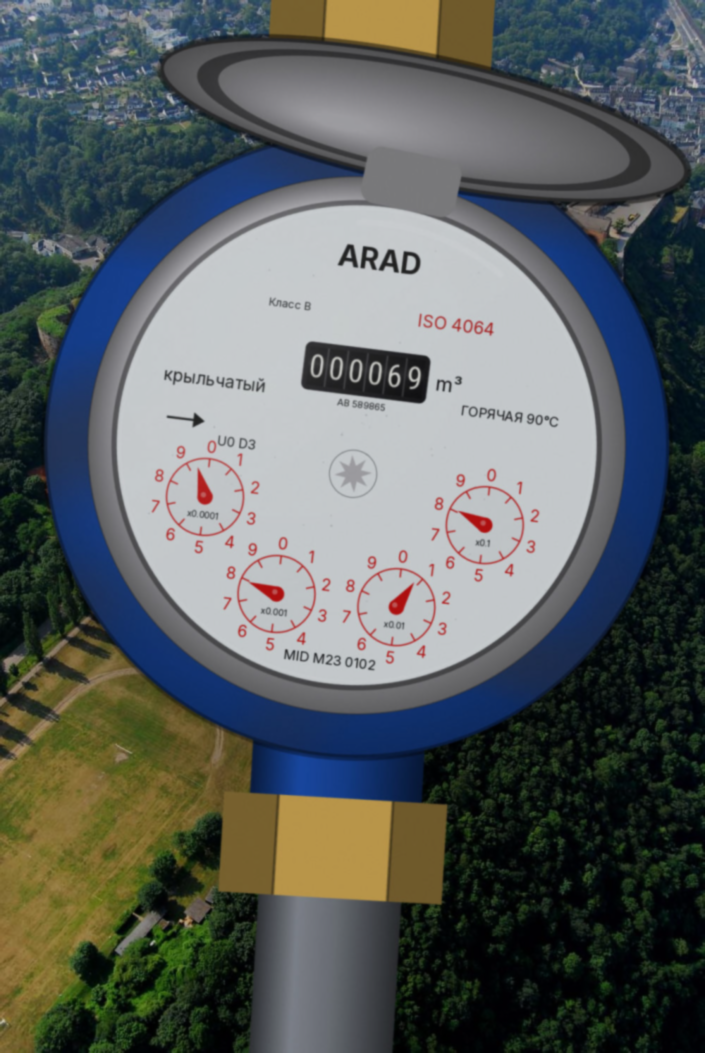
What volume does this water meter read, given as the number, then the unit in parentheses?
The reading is 69.8079 (m³)
